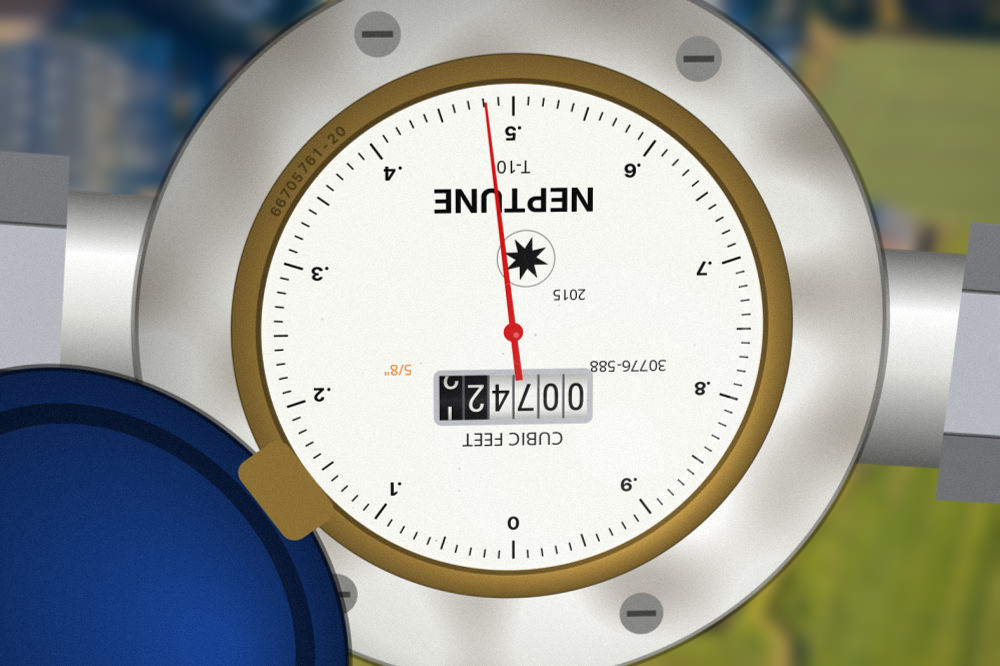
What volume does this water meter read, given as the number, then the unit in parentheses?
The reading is 7421.48 (ft³)
